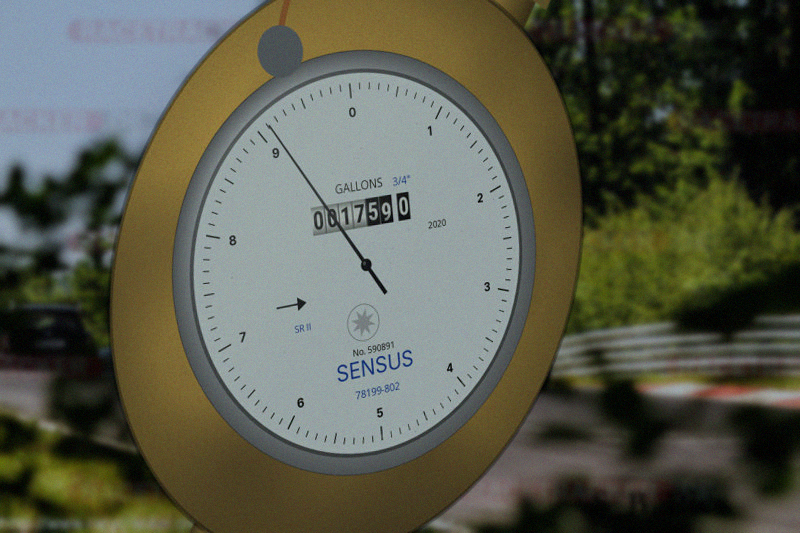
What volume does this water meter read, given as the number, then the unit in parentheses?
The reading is 17589.1 (gal)
